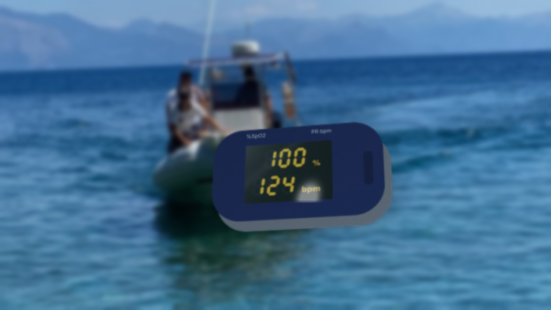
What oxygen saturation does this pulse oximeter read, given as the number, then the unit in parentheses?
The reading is 100 (%)
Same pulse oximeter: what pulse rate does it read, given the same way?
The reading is 124 (bpm)
